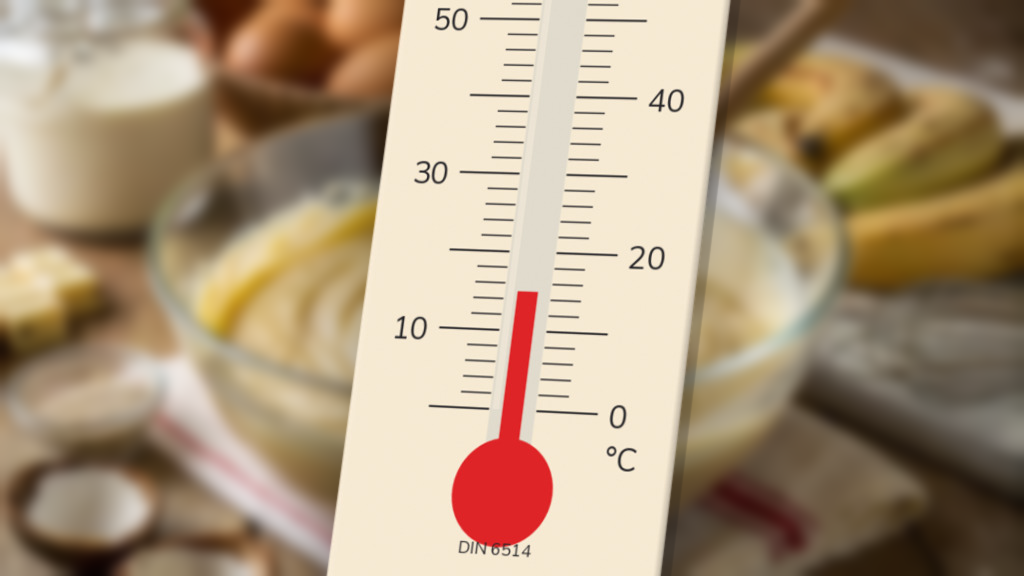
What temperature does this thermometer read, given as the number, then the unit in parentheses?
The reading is 15 (°C)
